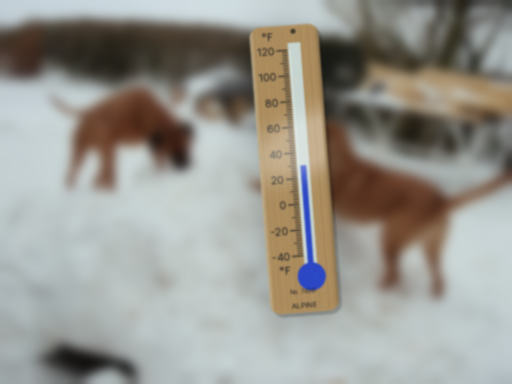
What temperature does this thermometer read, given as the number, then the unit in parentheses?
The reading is 30 (°F)
